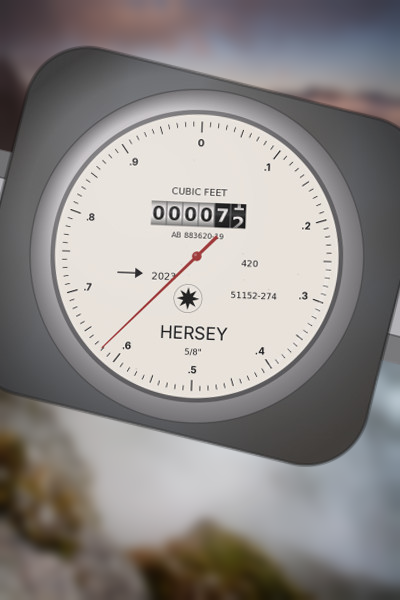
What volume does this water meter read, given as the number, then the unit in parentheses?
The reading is 71.62 (ft³)
